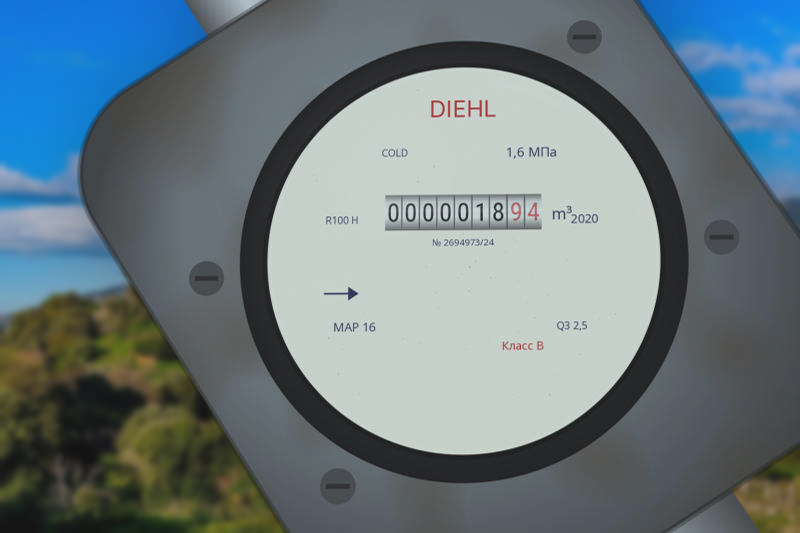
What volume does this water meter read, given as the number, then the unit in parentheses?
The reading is 18.94 (m³)
